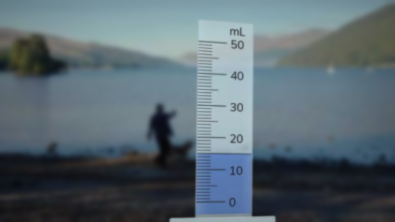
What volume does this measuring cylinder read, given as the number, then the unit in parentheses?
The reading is 15 (mL)
